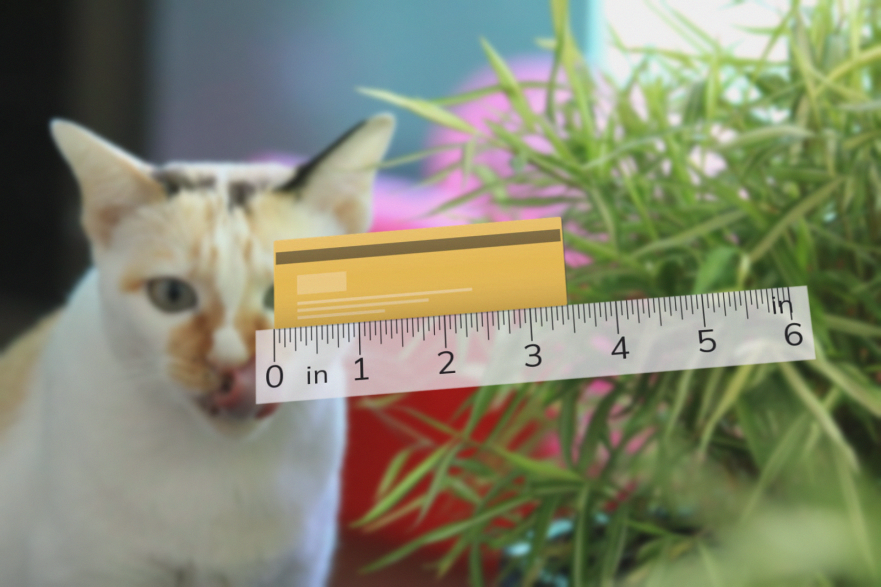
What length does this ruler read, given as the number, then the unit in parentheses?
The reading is 3.4375 (in)
